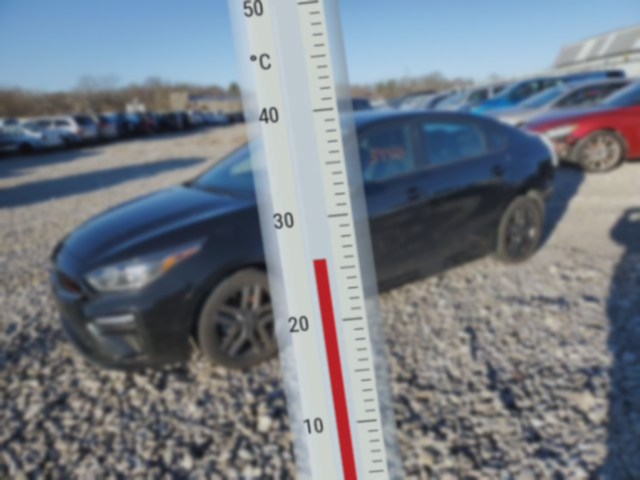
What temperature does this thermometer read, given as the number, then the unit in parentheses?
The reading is 26 (°C)
